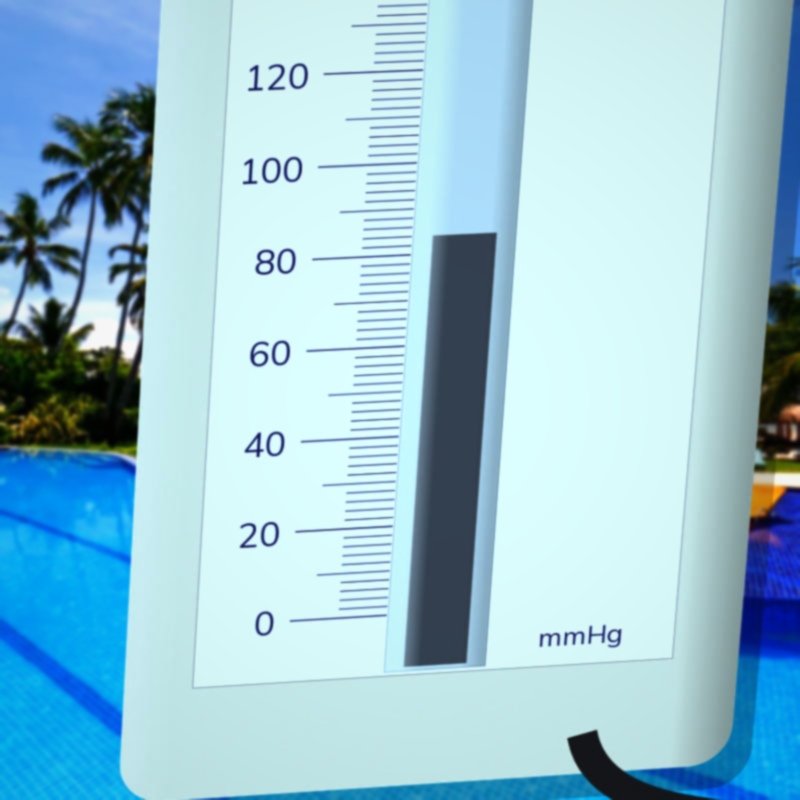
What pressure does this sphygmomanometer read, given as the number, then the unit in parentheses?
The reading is 84 (mmHg)
